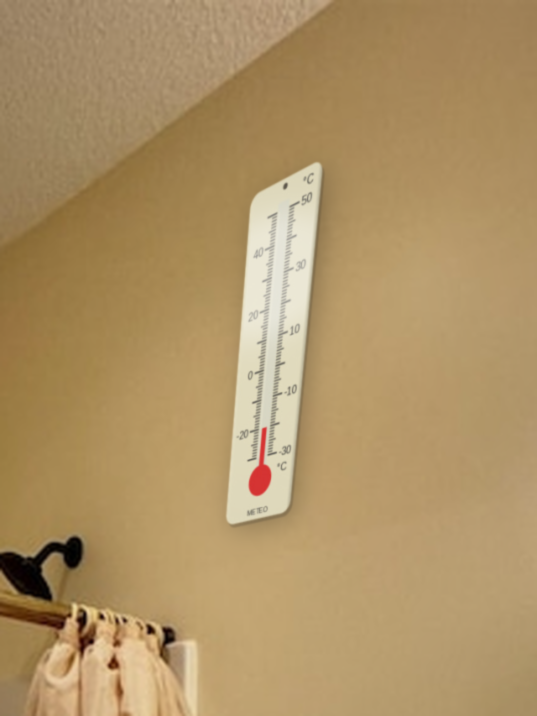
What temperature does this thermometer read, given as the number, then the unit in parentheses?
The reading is -20 (°C)
